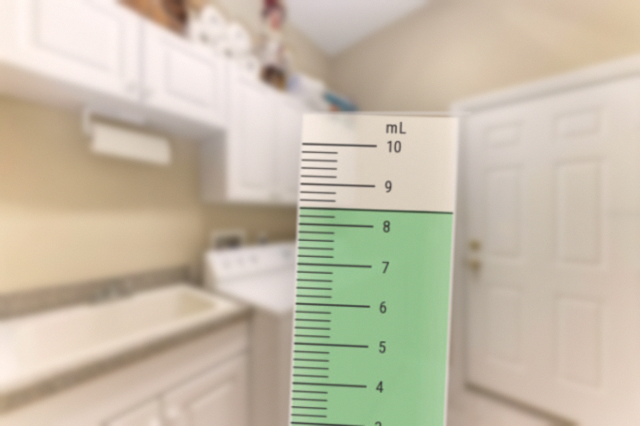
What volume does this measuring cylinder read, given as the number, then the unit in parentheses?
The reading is 8.4 (mL)
